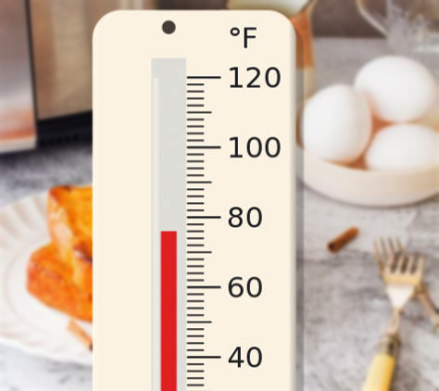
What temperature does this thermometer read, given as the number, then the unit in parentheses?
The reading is 76 (°F)
